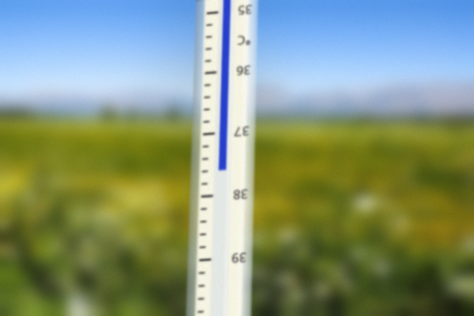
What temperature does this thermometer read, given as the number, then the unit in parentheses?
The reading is 37.6 (°C)
